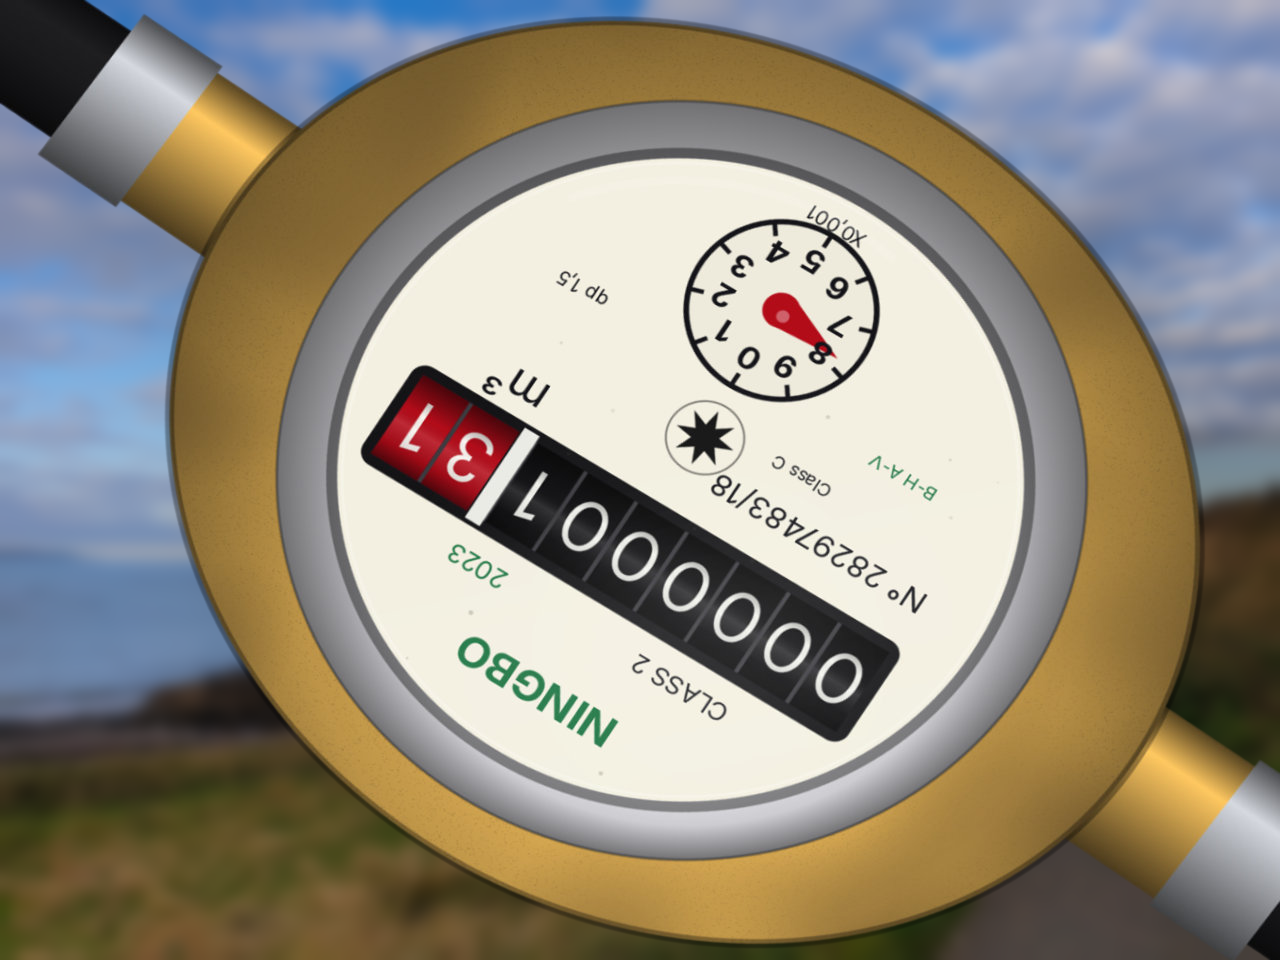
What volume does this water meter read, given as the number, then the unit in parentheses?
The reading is 1.317 (m³)
